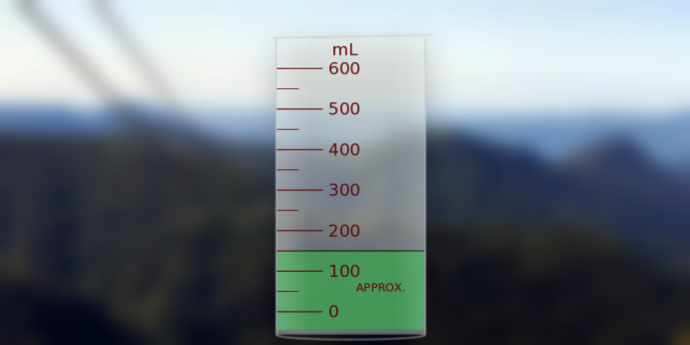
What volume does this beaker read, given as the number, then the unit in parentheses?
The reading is 150 (mL)
